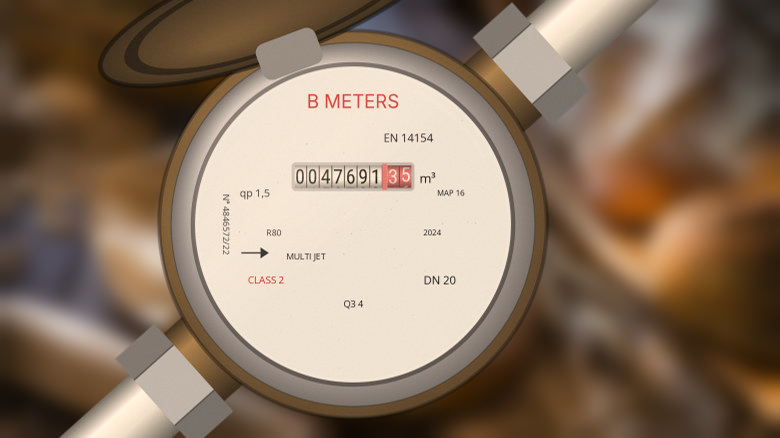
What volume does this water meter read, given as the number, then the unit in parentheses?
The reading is 47691.35 (m³)
